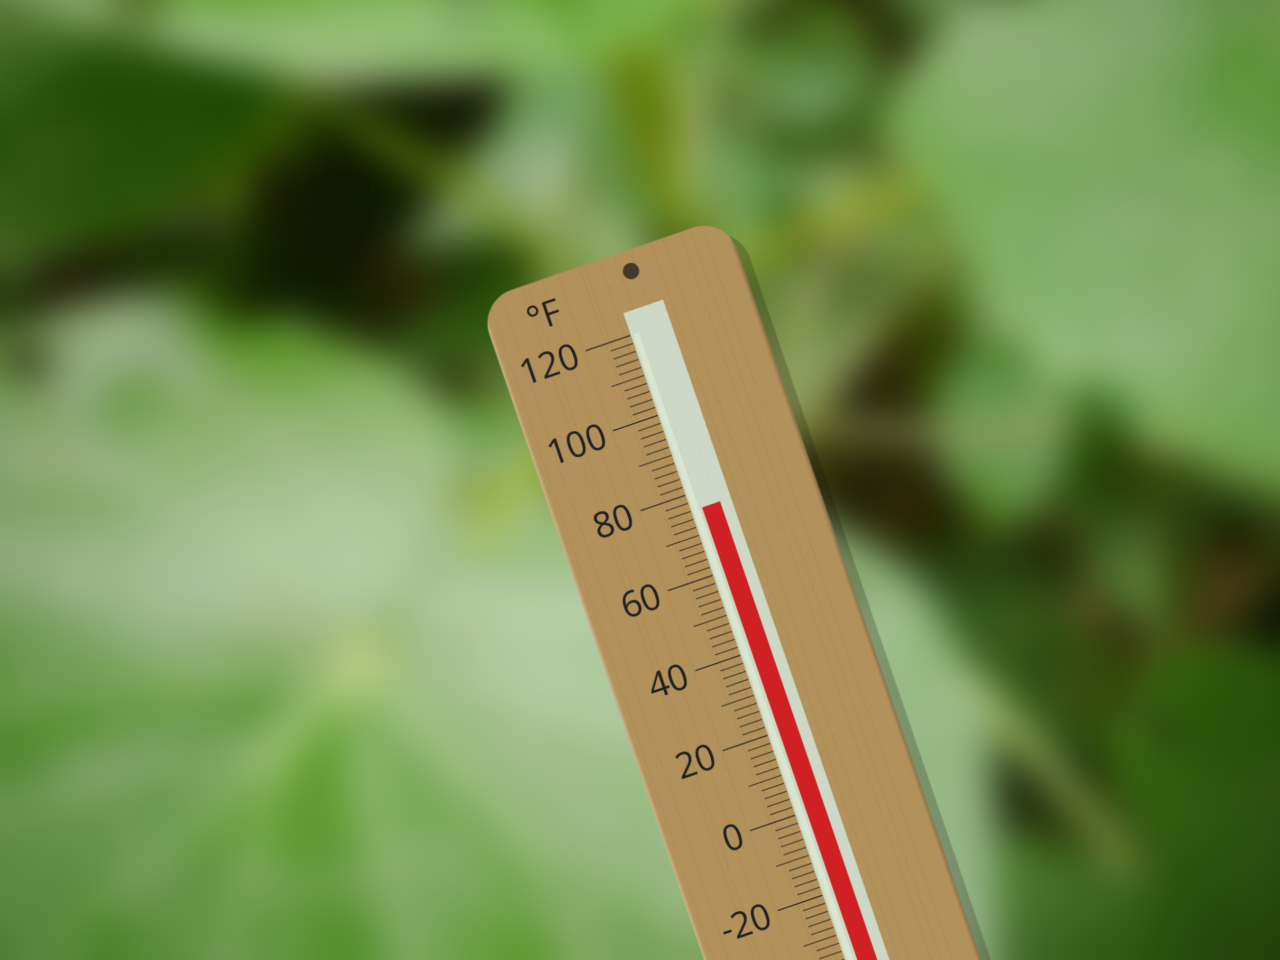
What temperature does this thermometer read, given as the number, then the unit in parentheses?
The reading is 76 (°F)
